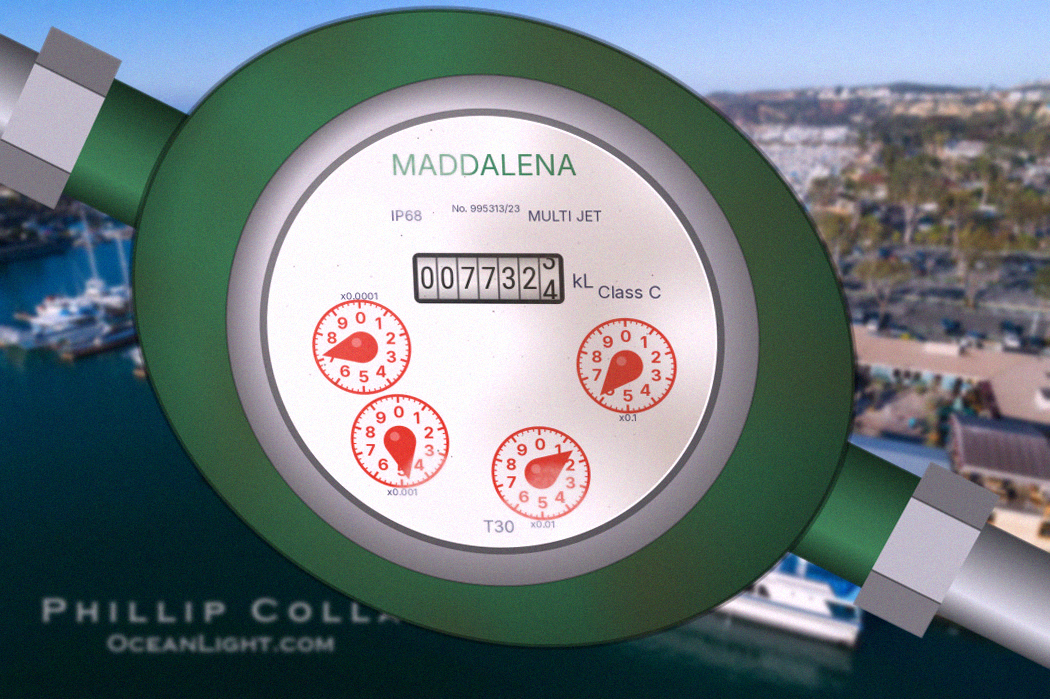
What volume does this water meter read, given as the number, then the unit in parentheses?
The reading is 77323.6147 (kL)
